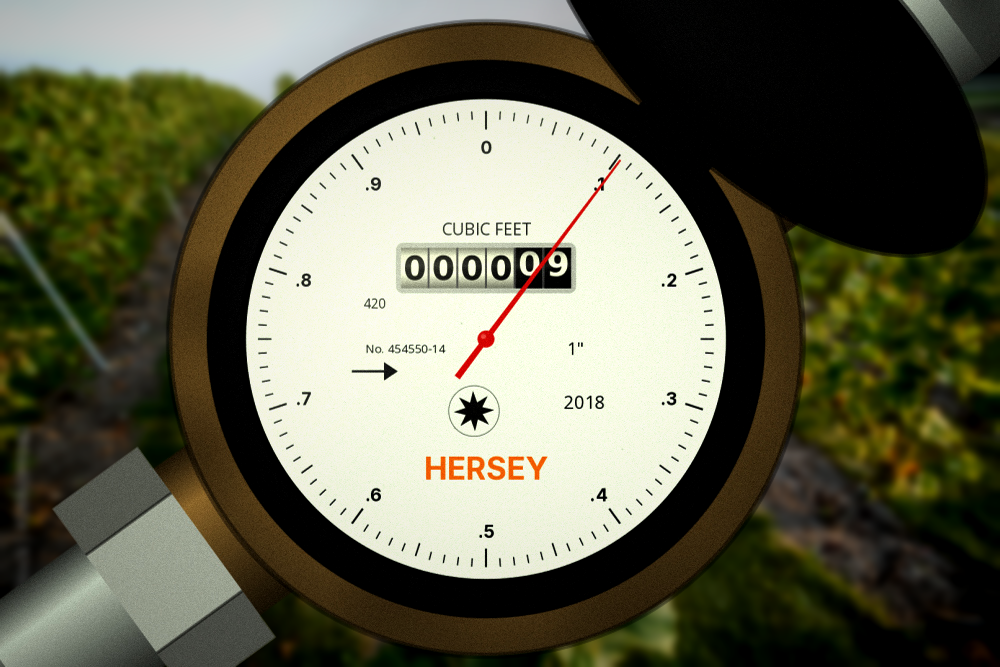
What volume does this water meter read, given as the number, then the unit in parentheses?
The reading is 9.10 (ft³)
